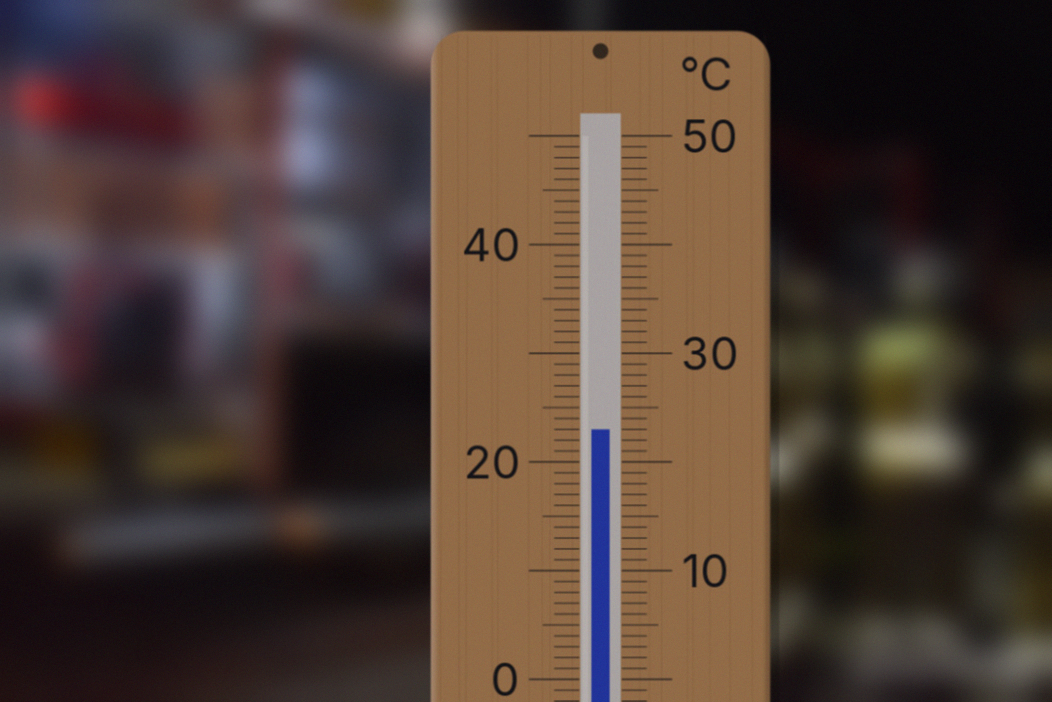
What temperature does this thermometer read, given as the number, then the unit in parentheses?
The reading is 23 (°C)
